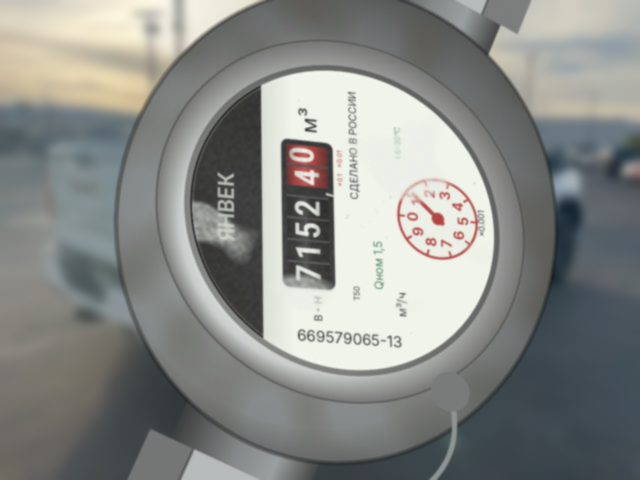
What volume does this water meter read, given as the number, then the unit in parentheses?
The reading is 7152.401 (m³)
